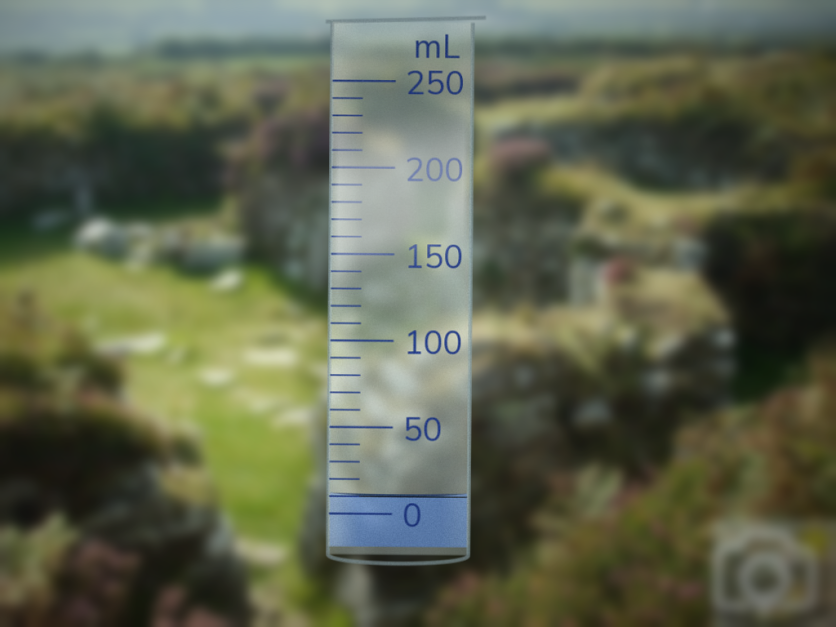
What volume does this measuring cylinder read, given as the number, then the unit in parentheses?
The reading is 10 (mL)
